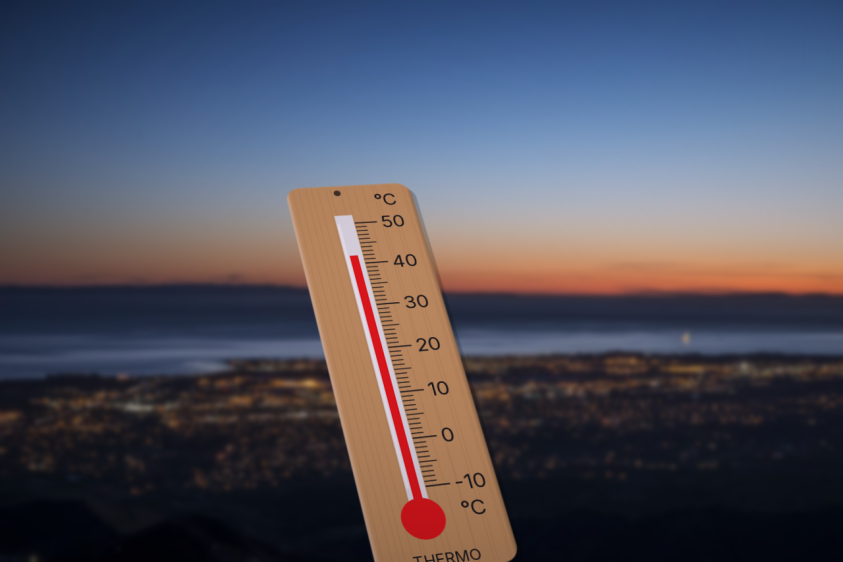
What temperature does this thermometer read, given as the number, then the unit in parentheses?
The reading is 42 (°C)
